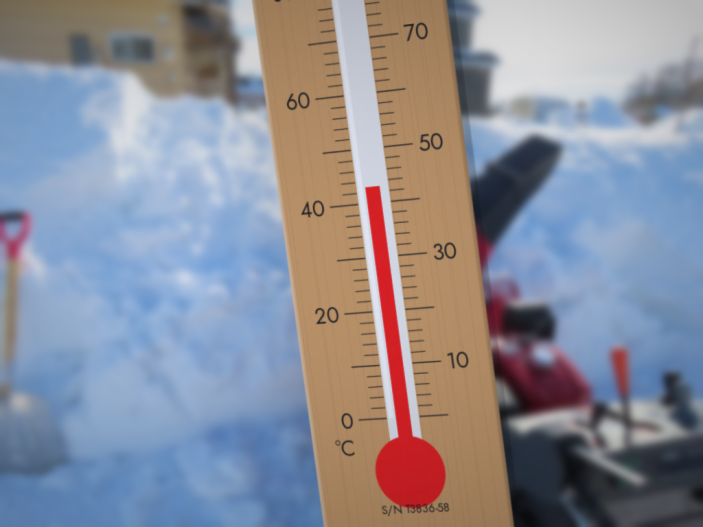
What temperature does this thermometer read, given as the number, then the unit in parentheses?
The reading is 43 (°C)
